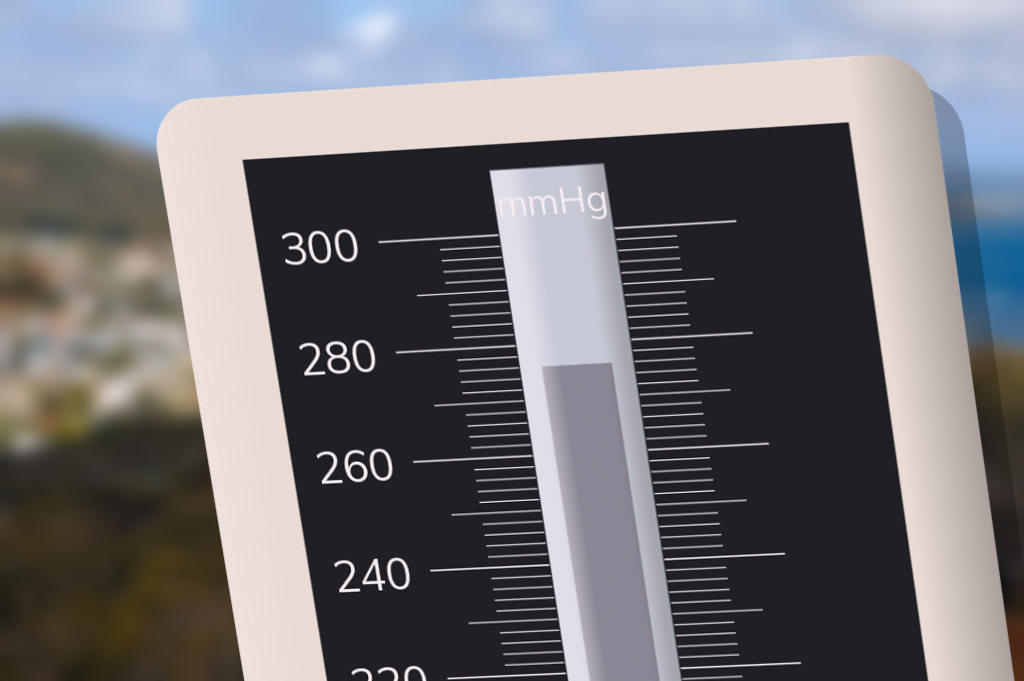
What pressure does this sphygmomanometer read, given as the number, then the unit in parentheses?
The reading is 276 (mmHg)
